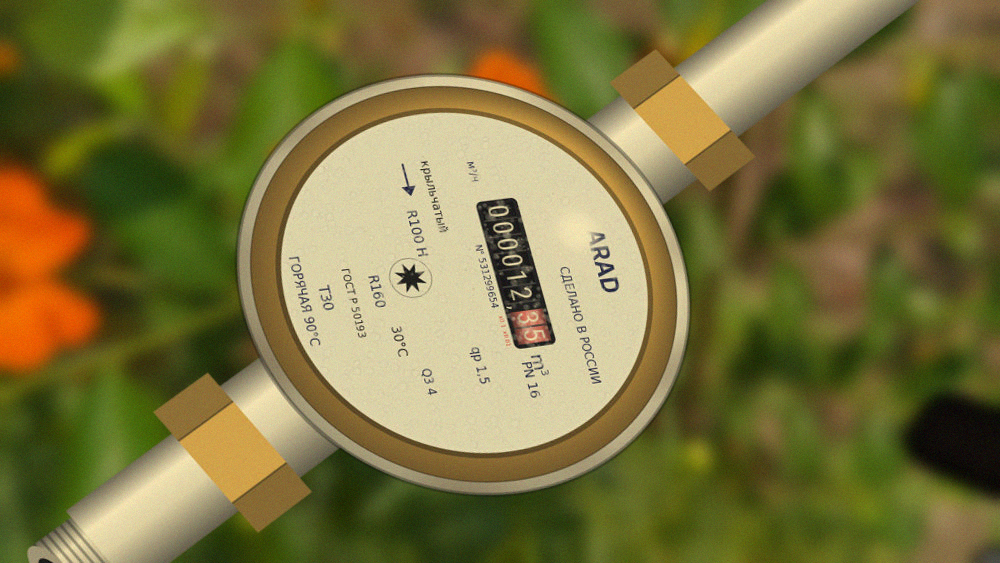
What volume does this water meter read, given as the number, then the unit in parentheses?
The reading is 12.35 (m³)
